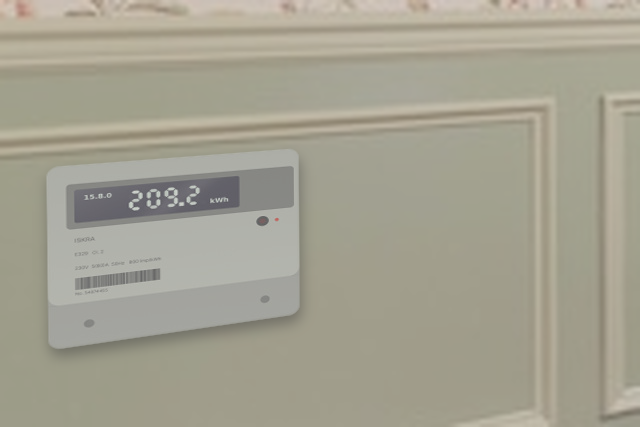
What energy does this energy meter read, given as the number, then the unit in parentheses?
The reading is 209.2 (kWh)
